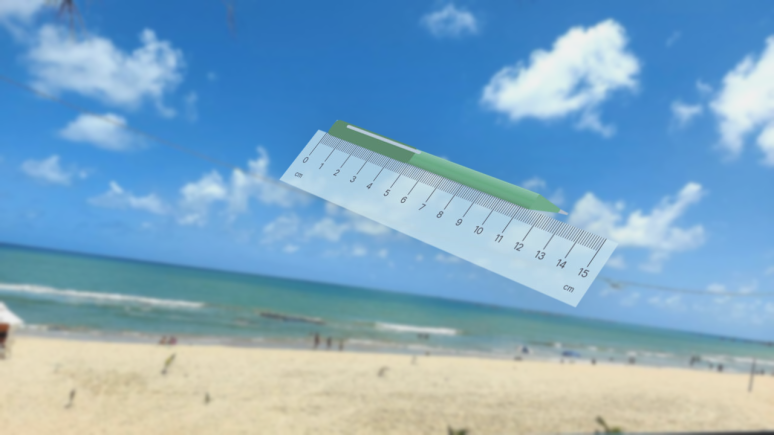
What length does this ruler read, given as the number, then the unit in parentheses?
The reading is 13 (cm)
